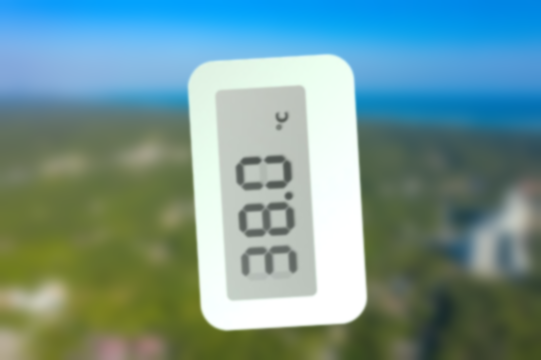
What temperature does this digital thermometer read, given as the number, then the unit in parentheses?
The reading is 38.0 (°C)
